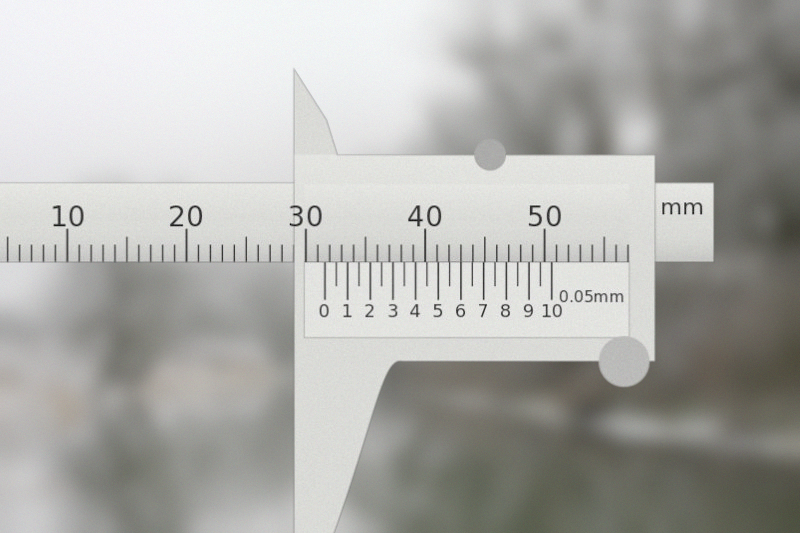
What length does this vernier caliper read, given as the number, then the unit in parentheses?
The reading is 31.6 (mm)
